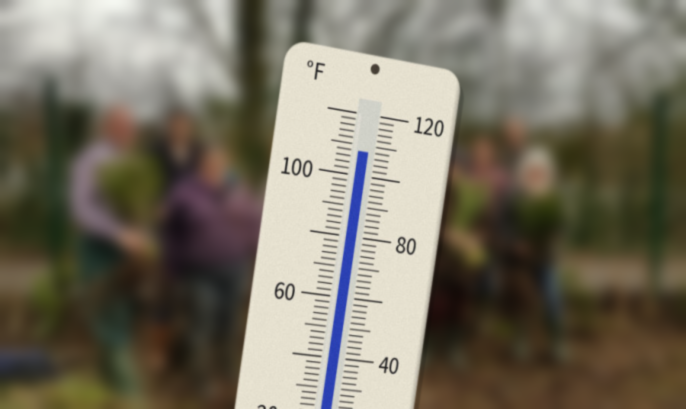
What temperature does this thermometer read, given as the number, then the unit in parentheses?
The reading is 108 (°F)
